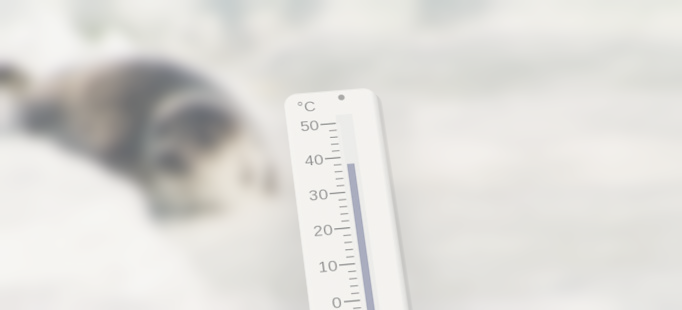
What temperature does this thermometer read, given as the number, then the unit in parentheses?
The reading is 38 (°C)
